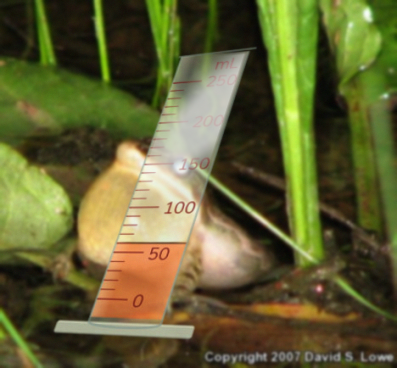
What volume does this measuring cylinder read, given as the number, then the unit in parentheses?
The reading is 60 (mL)
